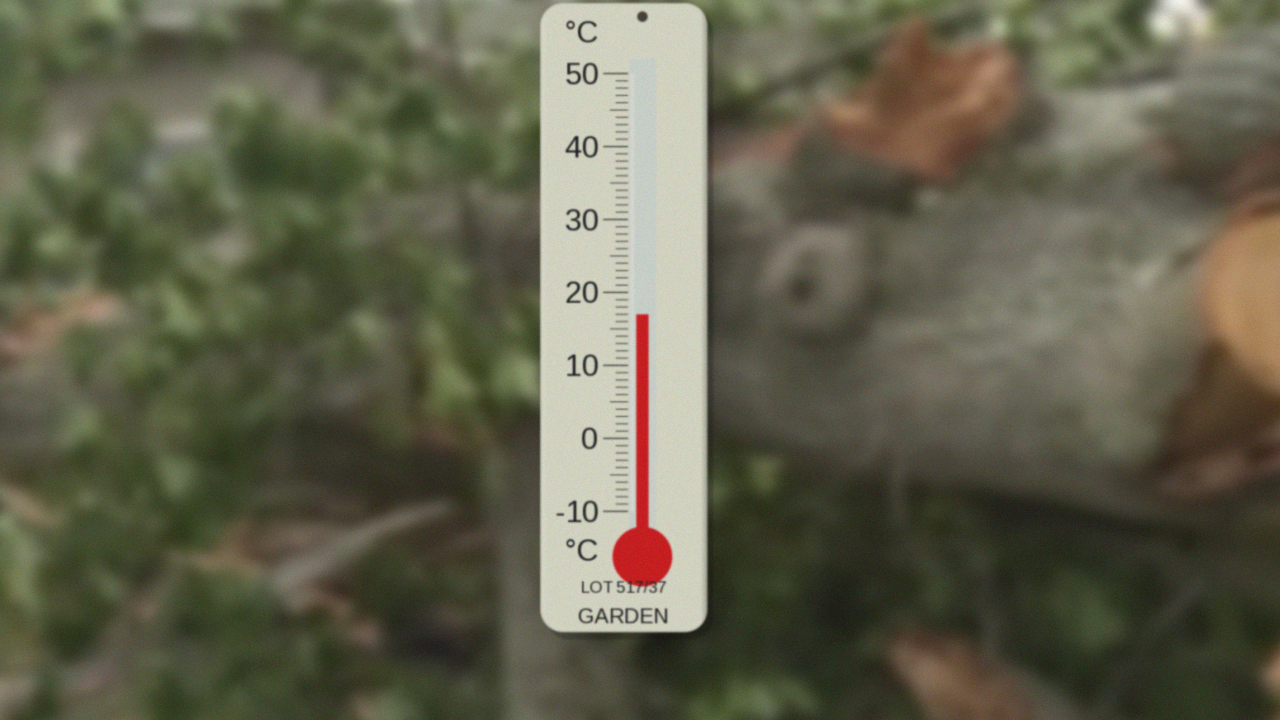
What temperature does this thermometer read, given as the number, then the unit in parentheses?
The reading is 17 (°C)
